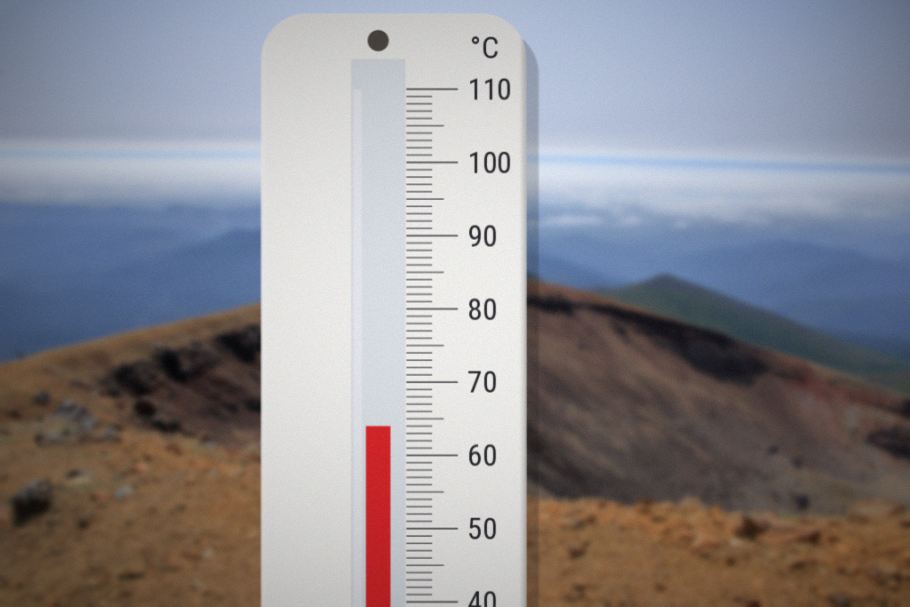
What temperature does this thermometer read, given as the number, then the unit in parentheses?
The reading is 64 (°C)
